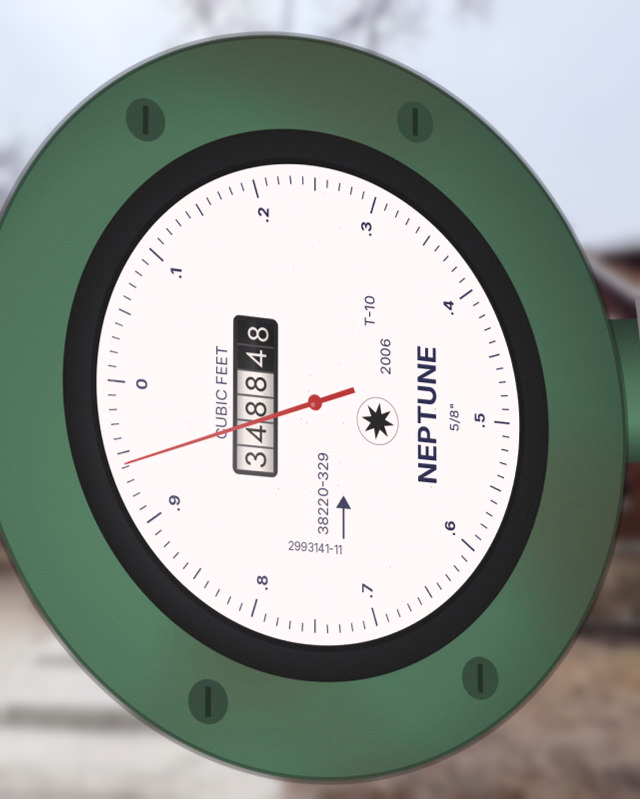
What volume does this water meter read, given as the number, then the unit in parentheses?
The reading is 348847.94 (ft³)
